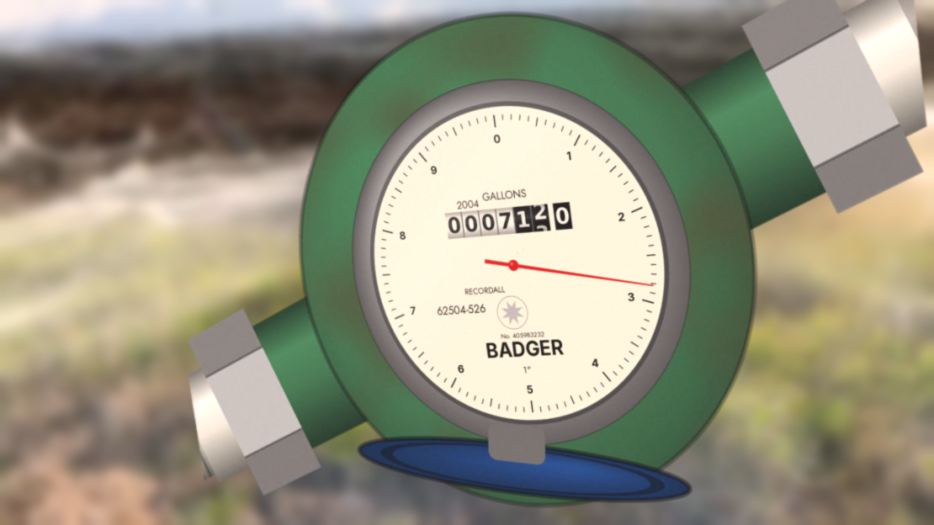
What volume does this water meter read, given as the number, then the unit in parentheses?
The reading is 7122.8 (gal)
